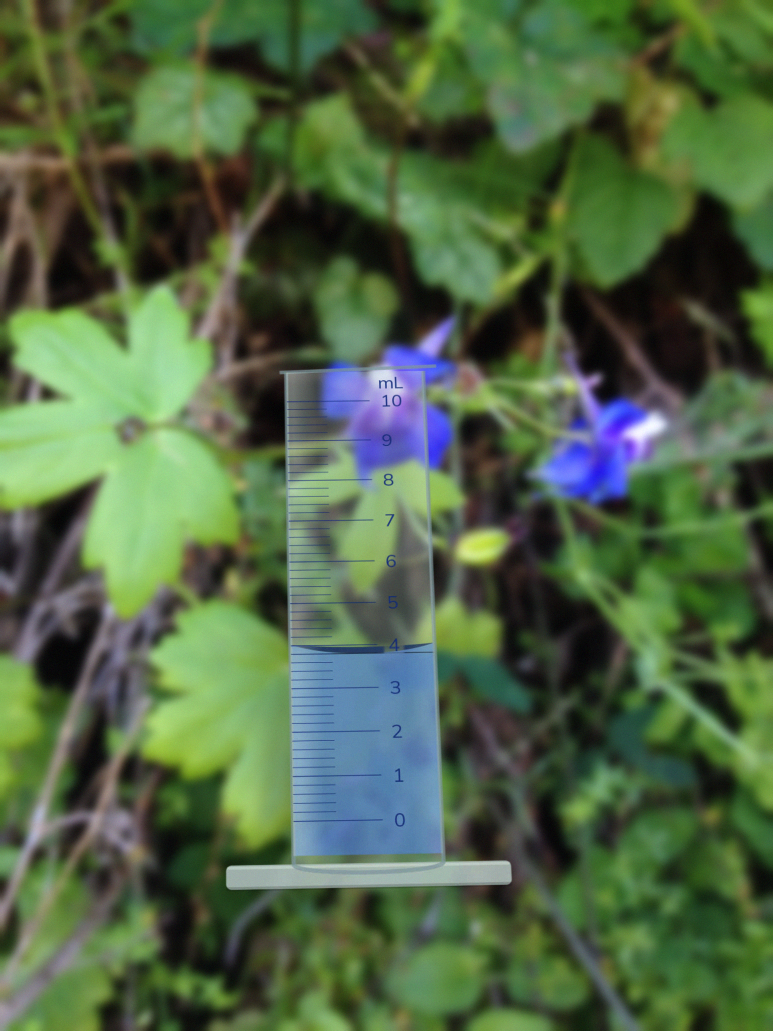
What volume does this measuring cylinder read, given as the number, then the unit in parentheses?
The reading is 3.8 (mL)
